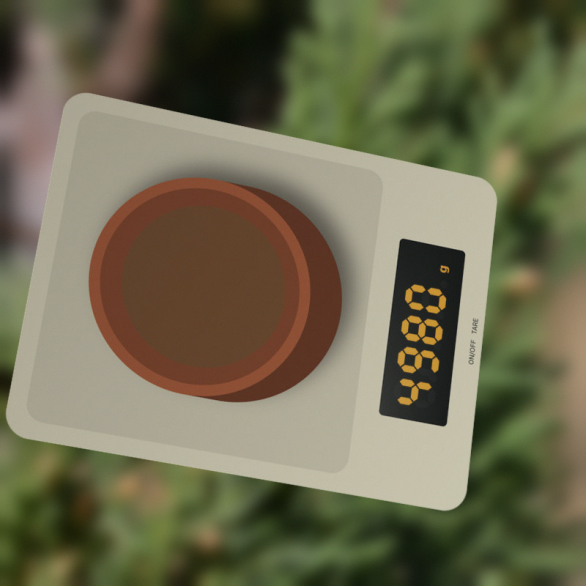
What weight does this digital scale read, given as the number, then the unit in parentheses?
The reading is 4980 (g)
